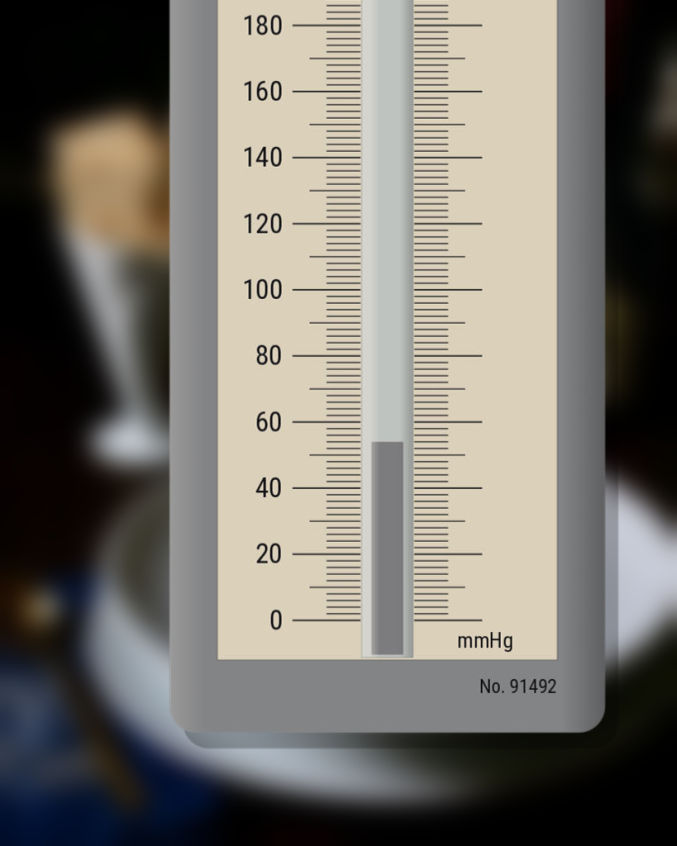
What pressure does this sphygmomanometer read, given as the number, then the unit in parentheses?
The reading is 54 (mmHg)
